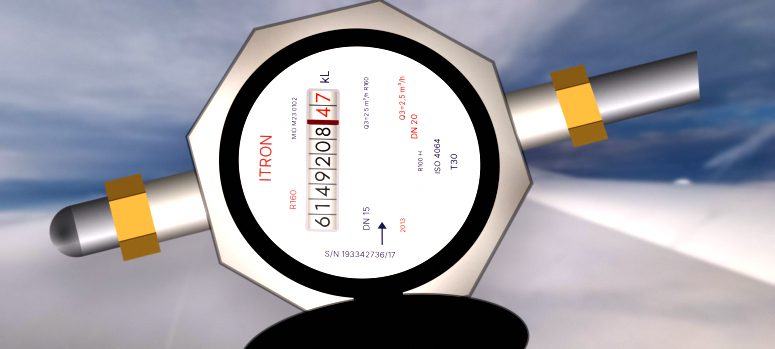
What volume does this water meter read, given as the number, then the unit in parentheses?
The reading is 6149208.47 (kL)
